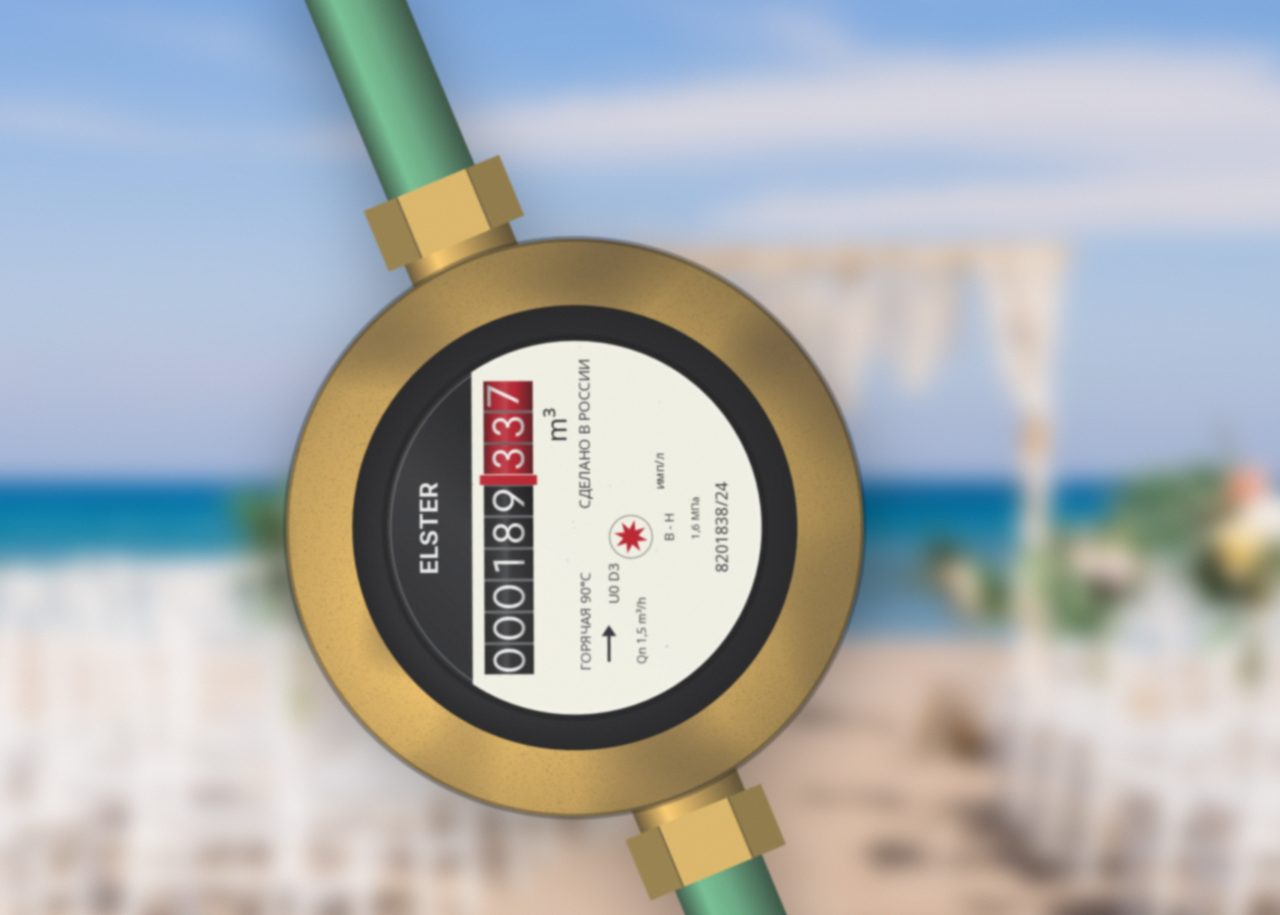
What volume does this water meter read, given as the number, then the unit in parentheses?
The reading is 189.337 (m³)
